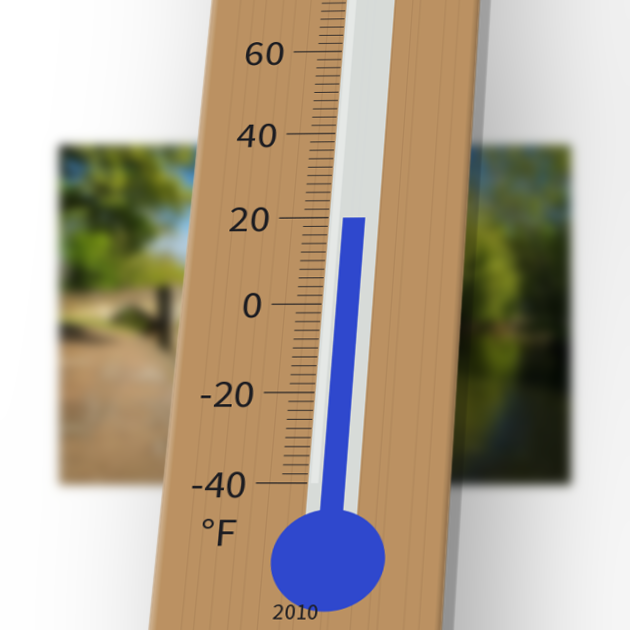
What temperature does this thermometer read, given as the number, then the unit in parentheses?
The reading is 20 (°F)
